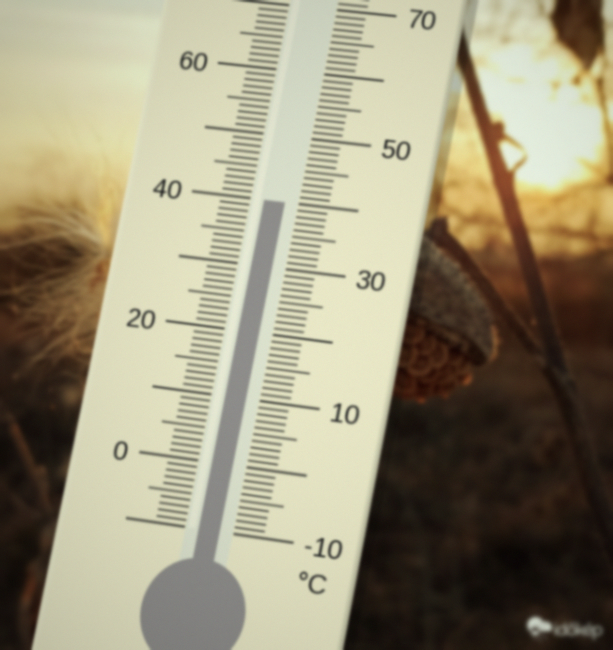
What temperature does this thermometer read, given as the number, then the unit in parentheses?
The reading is 40 (°C)
